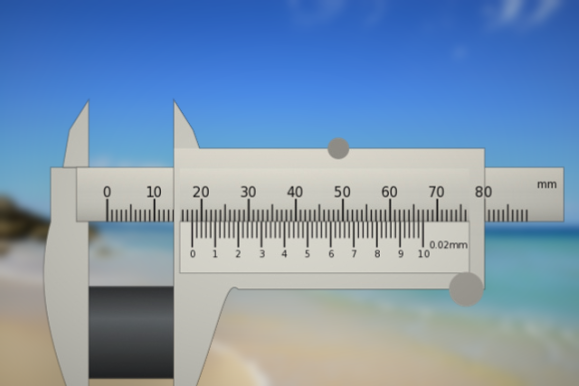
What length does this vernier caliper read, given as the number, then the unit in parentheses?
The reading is 18.0 (mm)
